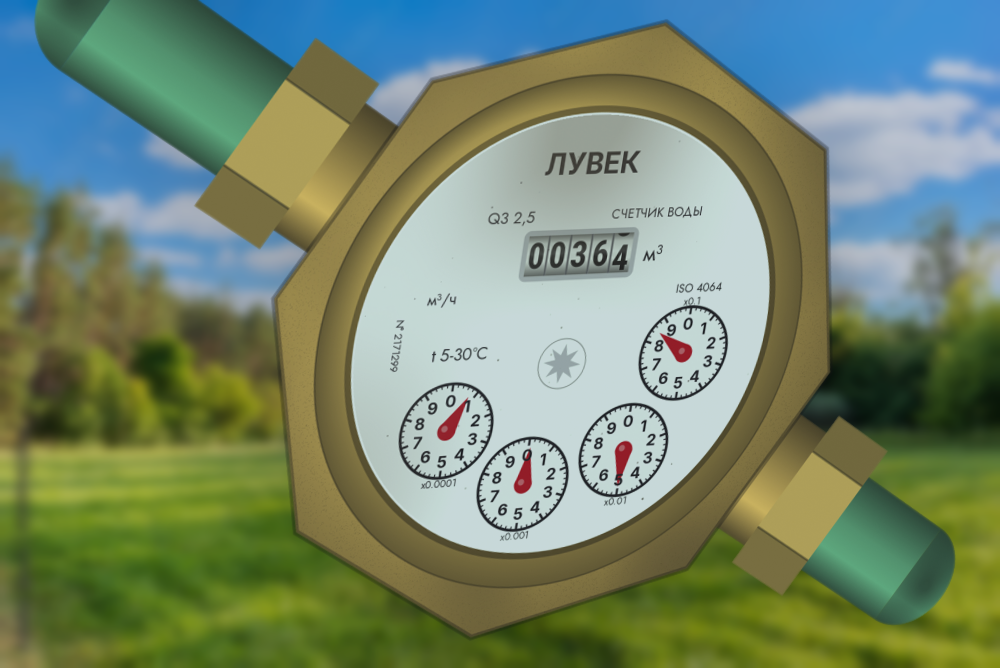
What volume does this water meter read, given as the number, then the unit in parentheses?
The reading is 363.8500 (m³)
